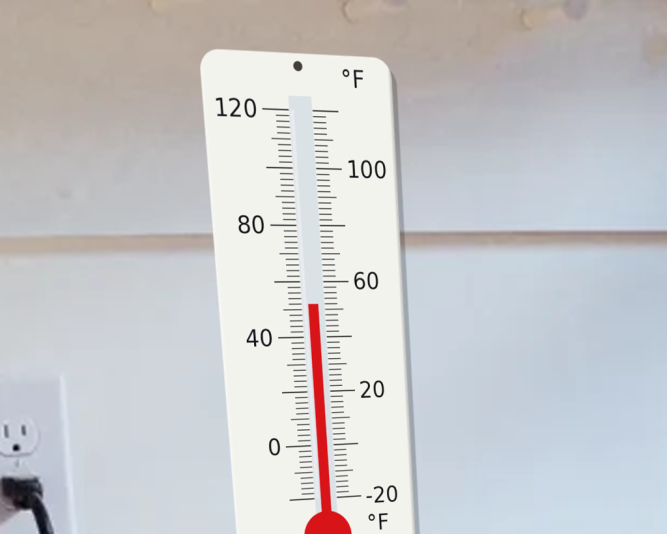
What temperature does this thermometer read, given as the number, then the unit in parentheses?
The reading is 52 (°F)
